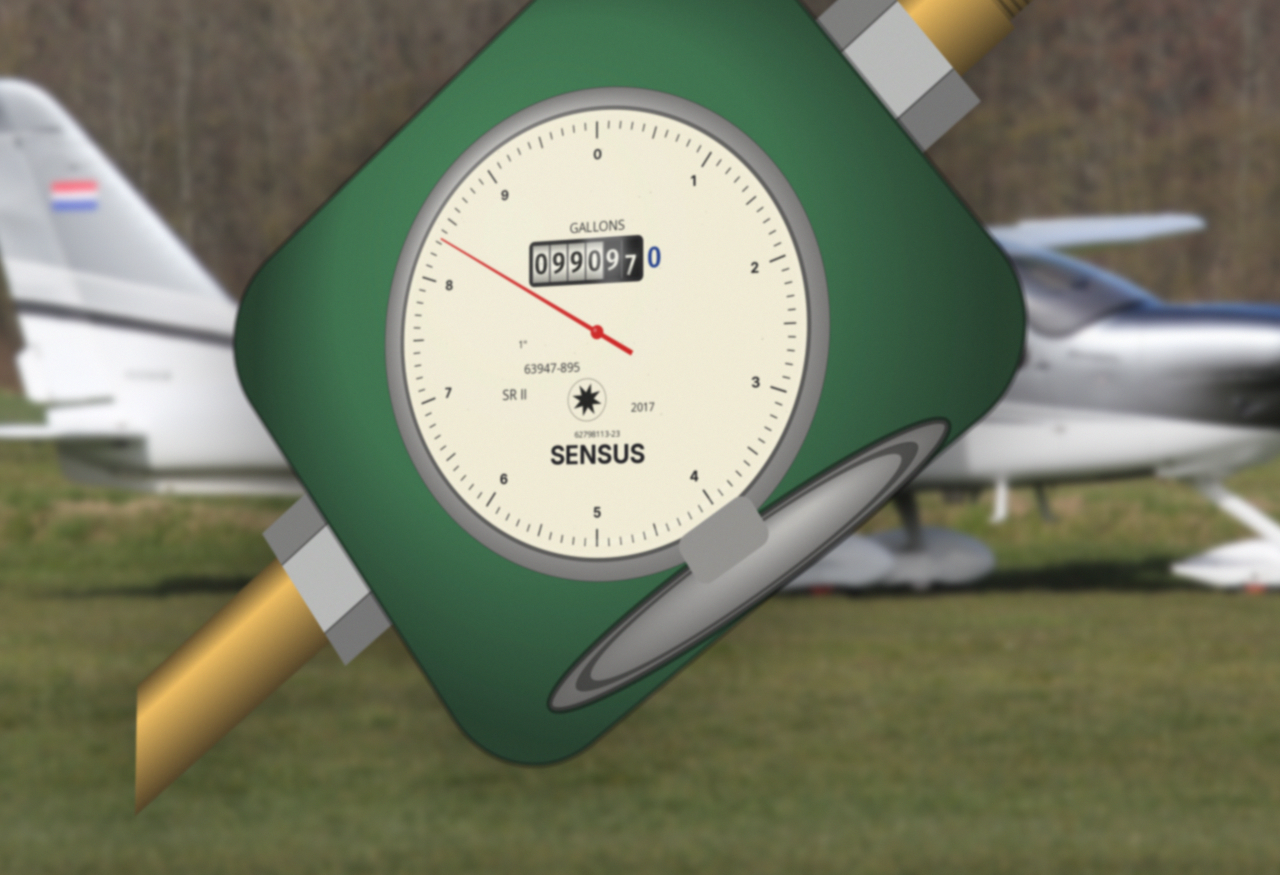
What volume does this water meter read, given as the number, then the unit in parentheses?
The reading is 990968.3 (gal)
